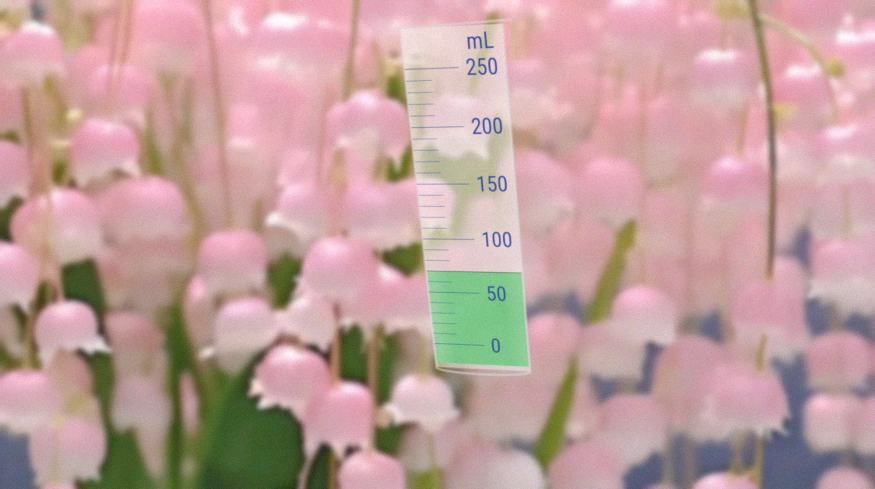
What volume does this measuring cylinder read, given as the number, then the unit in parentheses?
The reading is 70 (mL)
